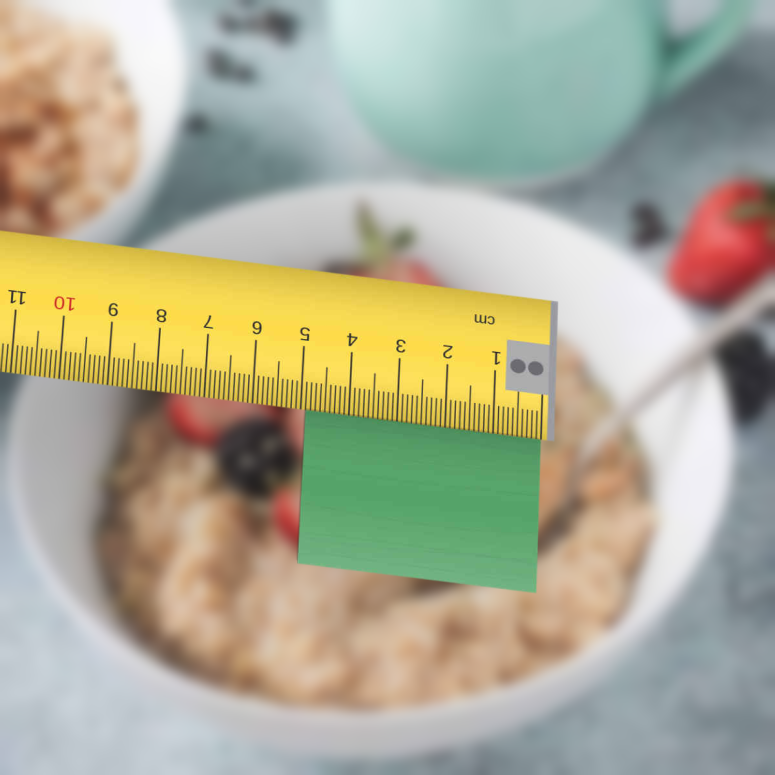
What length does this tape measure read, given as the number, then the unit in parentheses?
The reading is 4.9 (cm)
